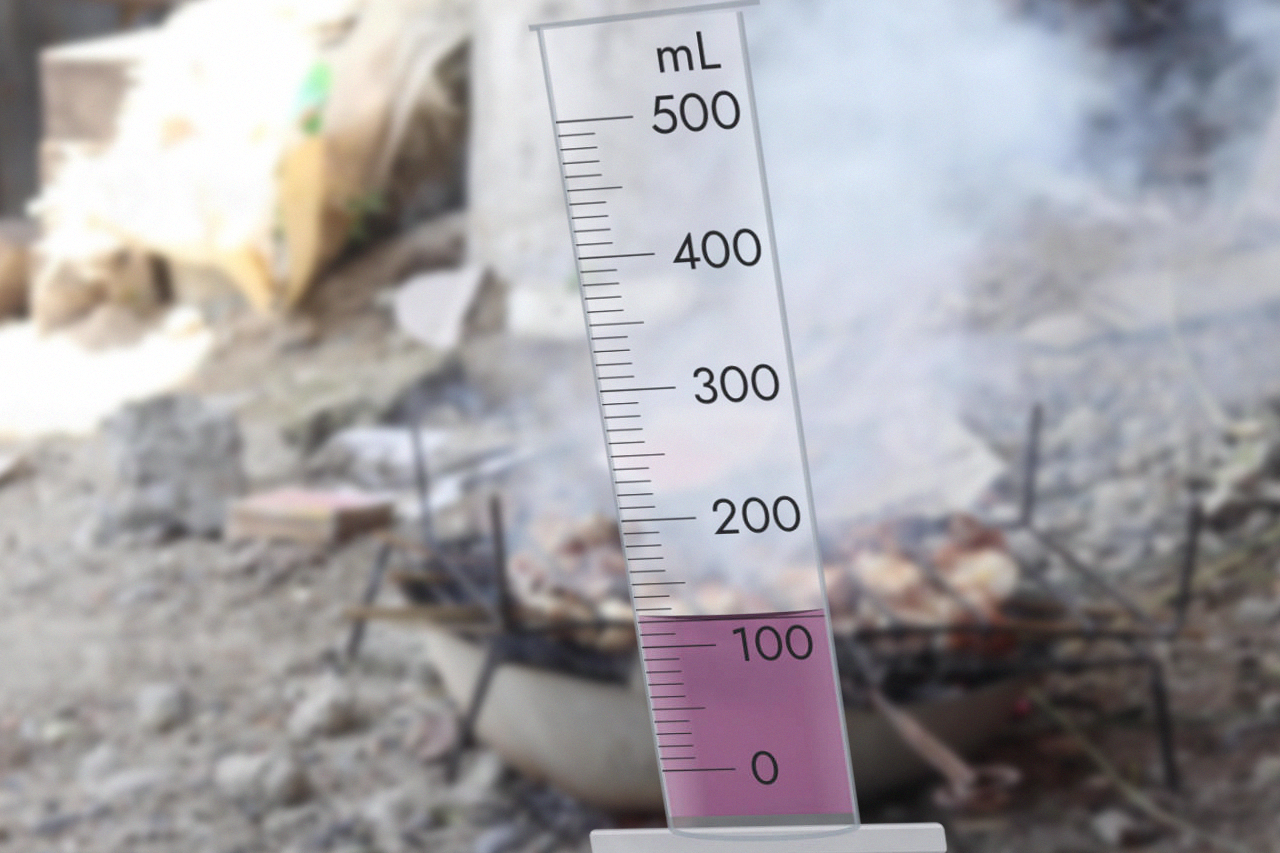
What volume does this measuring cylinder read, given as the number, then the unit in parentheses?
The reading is 120 (mL)
